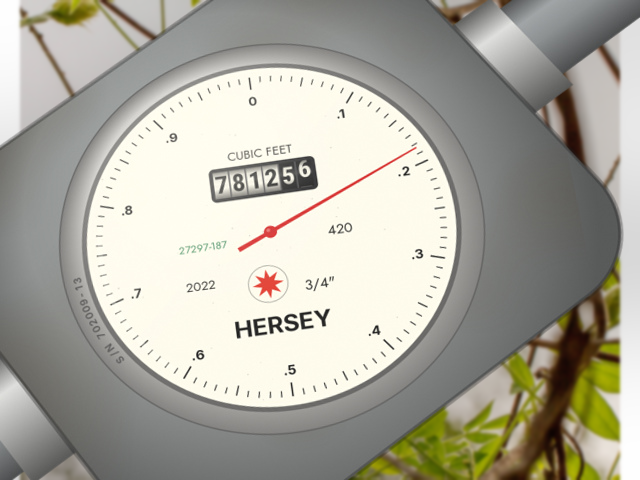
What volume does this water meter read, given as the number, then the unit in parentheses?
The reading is 781256.18 (ft³)
